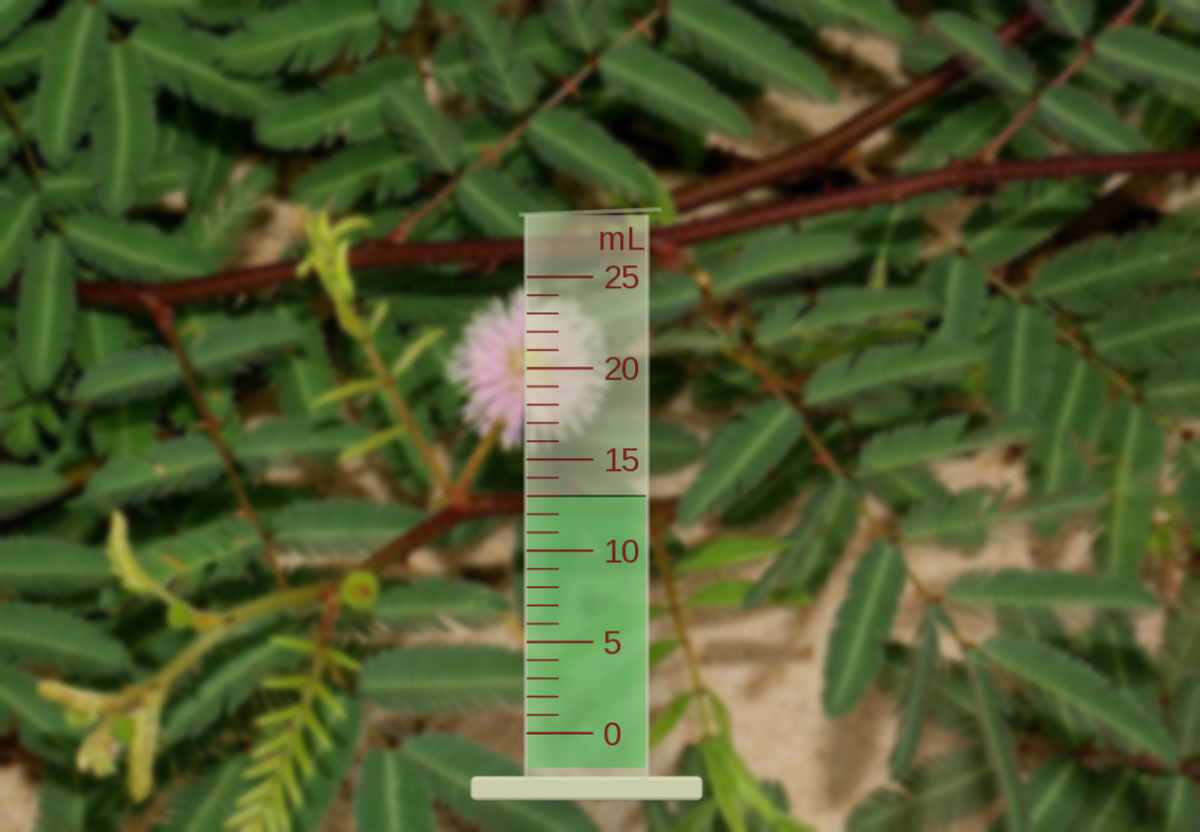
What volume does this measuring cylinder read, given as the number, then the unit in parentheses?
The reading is 13 (mL)
